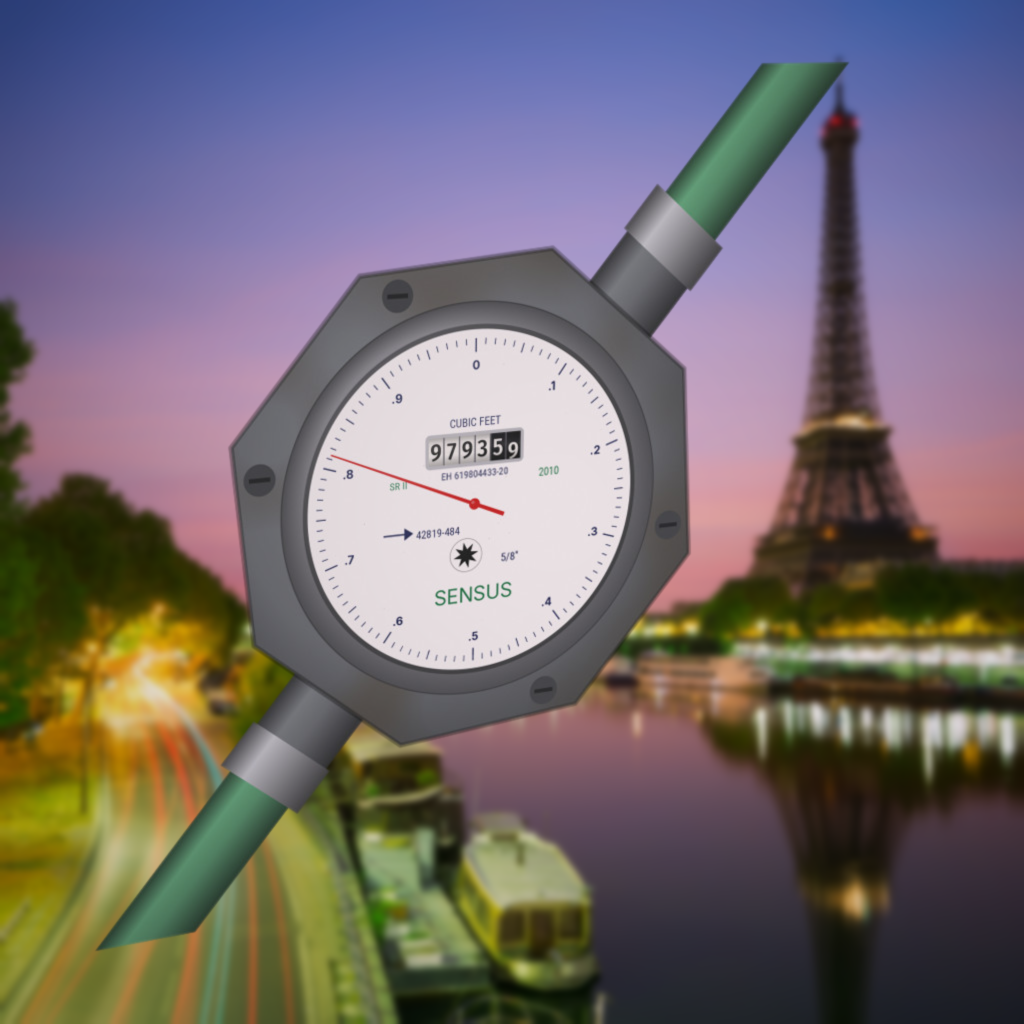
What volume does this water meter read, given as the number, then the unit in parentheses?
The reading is 979358.81 (ft³)
